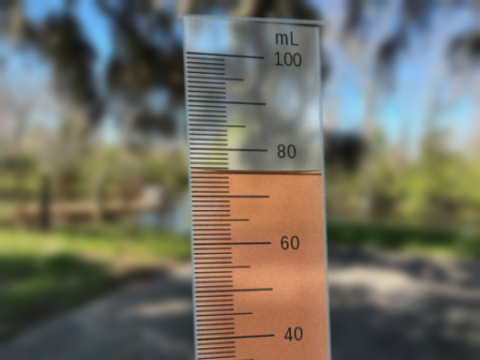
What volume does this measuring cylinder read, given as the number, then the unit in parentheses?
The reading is 75 (mL)
